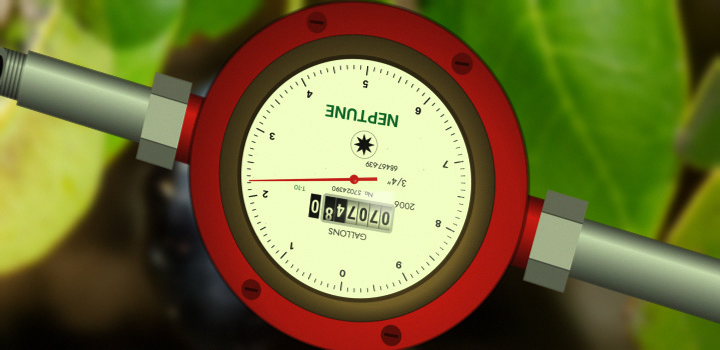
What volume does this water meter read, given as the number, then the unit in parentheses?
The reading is 707482.2 (gal)
